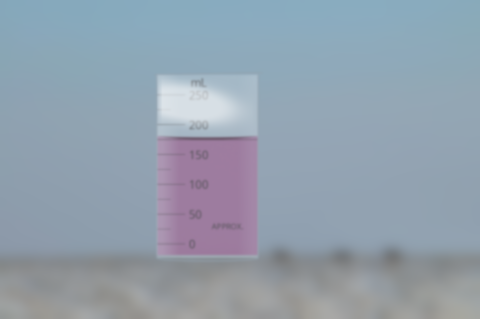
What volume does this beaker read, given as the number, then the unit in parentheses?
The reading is 175 (mL)
